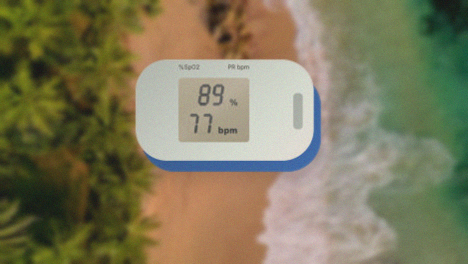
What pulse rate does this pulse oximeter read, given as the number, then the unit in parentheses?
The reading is 77 (bpm)
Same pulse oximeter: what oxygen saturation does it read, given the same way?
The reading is 89 (%)
